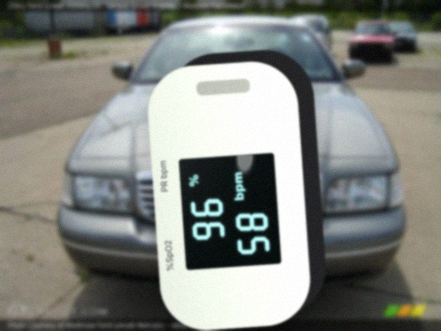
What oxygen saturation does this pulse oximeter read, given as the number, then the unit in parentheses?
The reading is 96 (%)
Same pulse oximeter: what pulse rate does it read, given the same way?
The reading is 58 (bpm)
